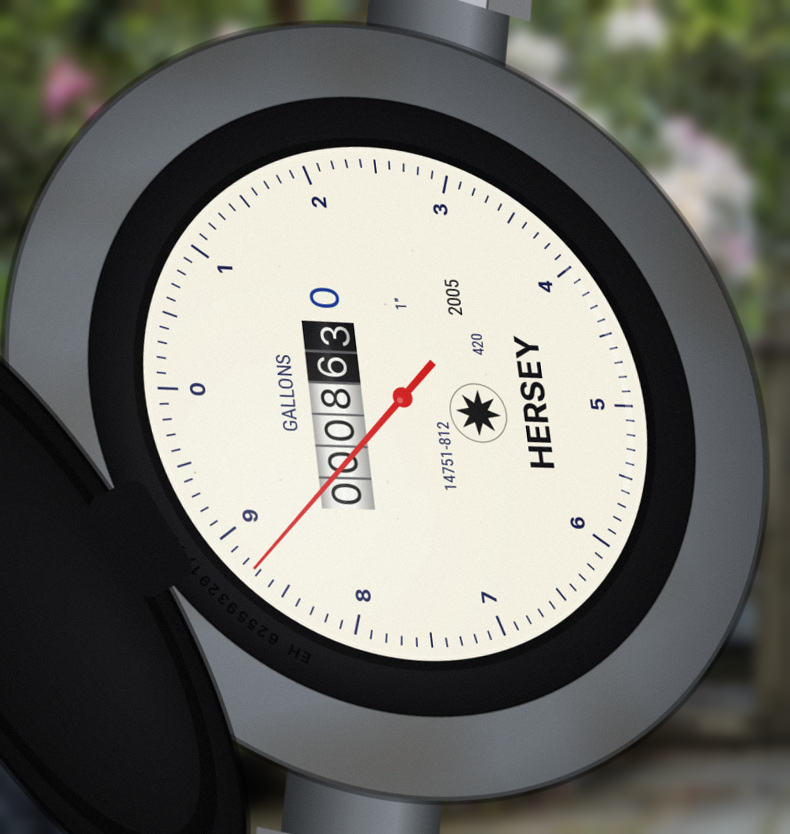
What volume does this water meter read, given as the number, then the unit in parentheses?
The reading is 8628.7 (gal)
